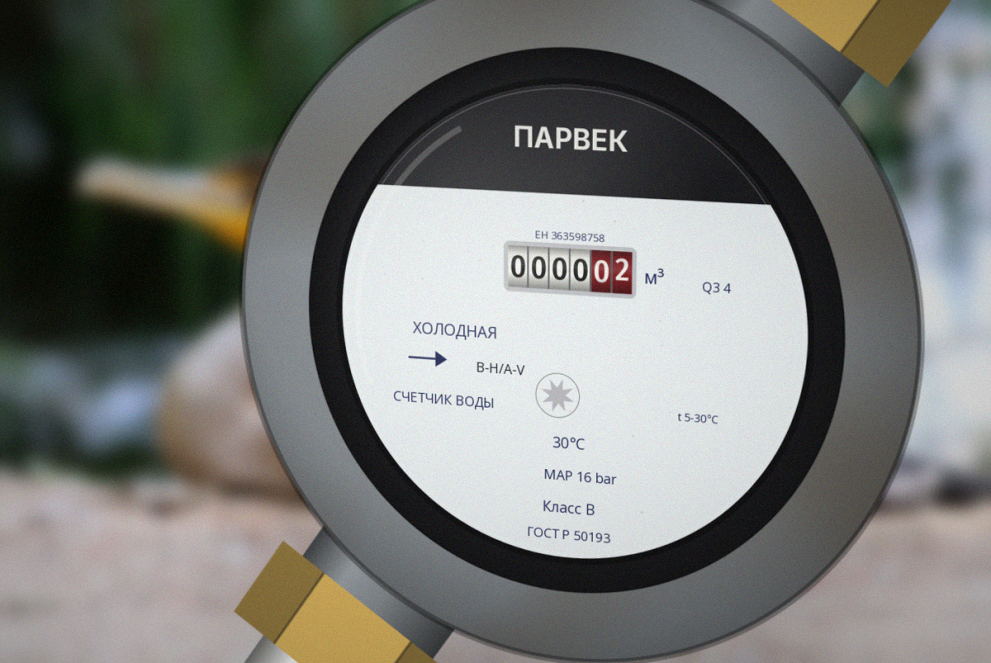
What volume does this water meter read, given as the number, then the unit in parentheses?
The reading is 0.02 (m³)
